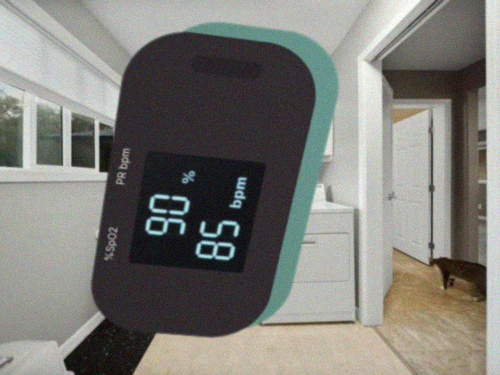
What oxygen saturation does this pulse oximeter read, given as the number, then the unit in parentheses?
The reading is 90 (%)
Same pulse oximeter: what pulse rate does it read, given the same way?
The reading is 85 (bpm)
